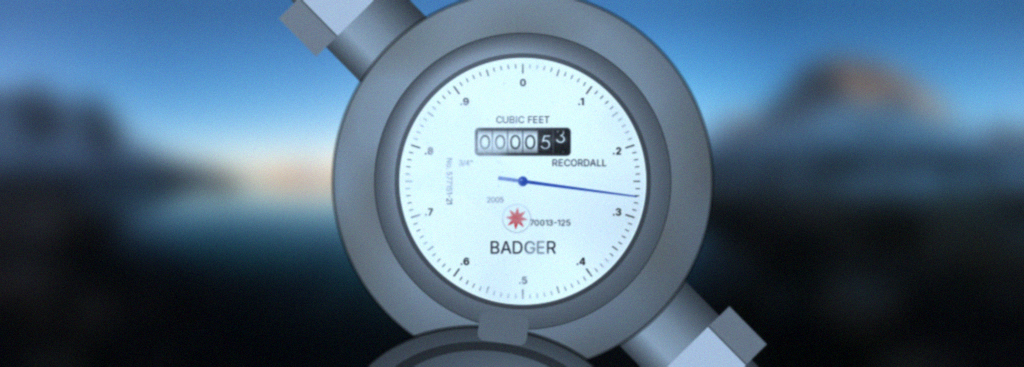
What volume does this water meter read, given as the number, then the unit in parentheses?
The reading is 53.27 (ft³)
